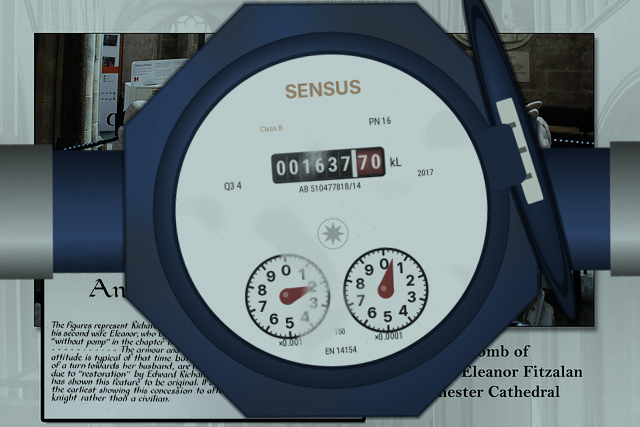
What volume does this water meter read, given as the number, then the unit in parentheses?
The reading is 1637.7020 (kL)
